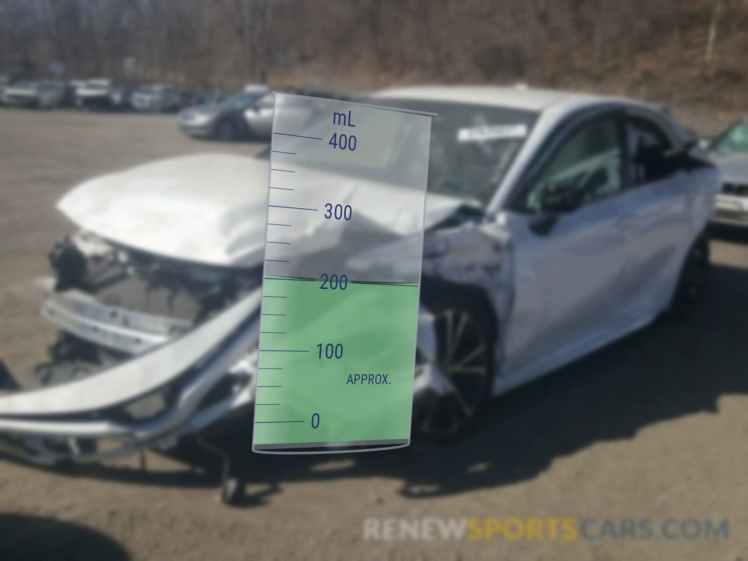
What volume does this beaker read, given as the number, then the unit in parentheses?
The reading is 200 (mL)
